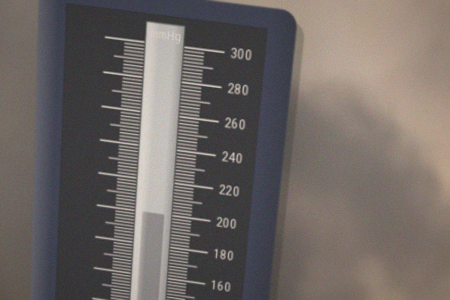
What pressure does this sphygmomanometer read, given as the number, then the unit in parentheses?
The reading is 200 (mmHg)
